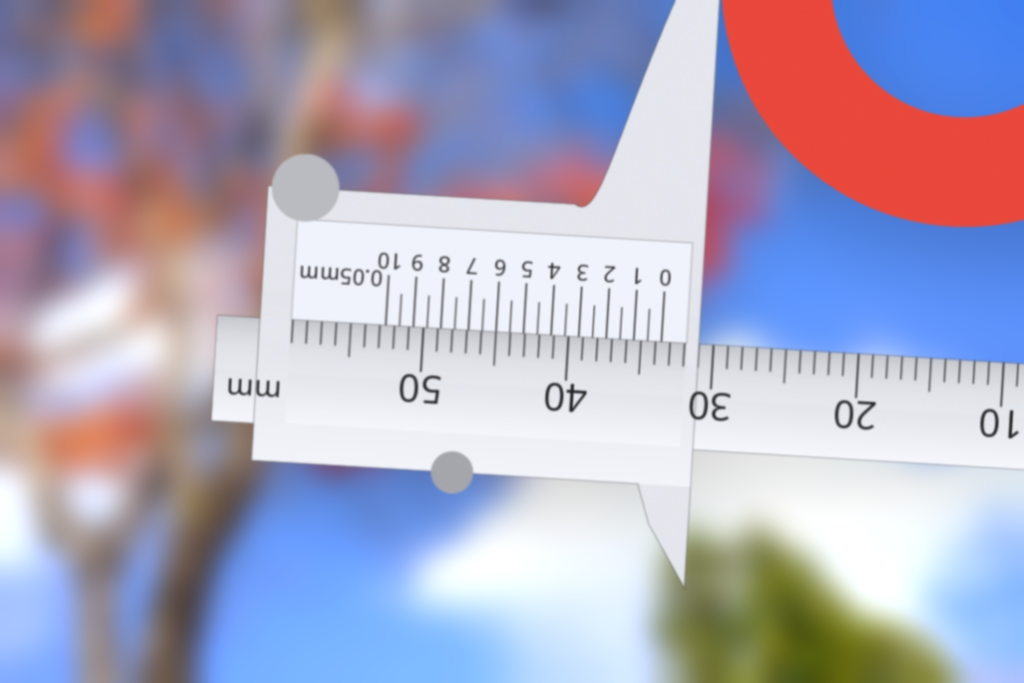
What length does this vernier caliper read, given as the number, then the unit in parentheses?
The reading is 33.6 (mm)
